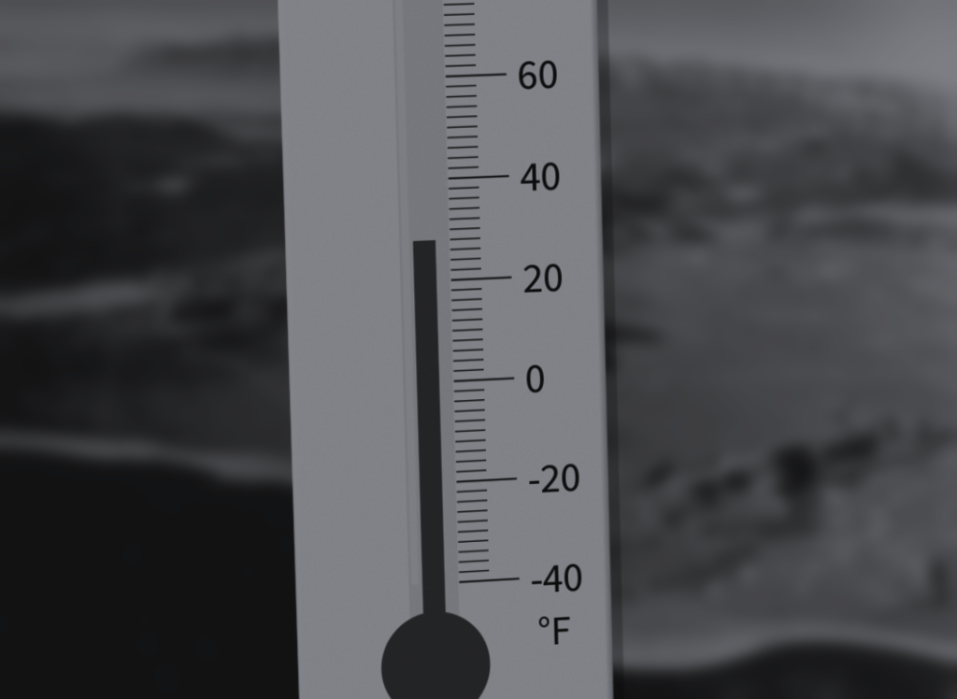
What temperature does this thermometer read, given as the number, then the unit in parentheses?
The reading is 28 (°F)
